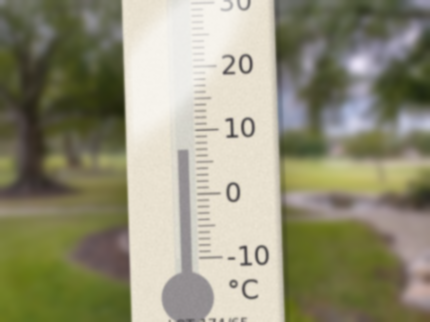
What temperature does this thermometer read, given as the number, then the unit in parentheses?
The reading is 7 (°C)
